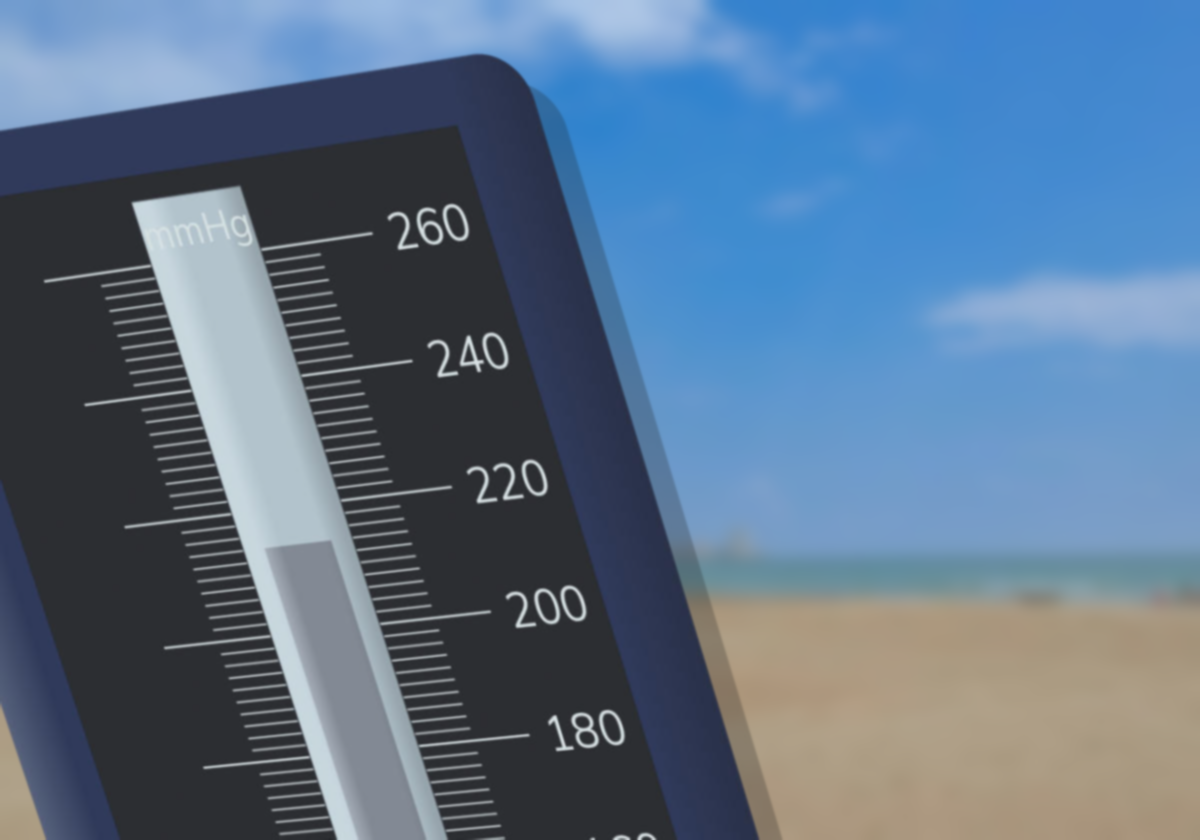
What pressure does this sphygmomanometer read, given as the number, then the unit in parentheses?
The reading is 214 (mmHg)
